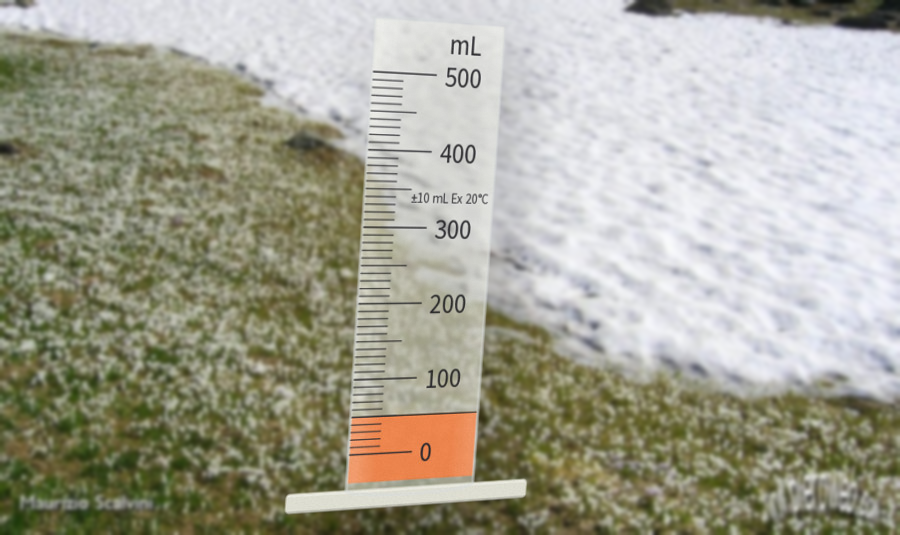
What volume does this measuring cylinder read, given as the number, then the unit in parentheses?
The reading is 50 (mL)
